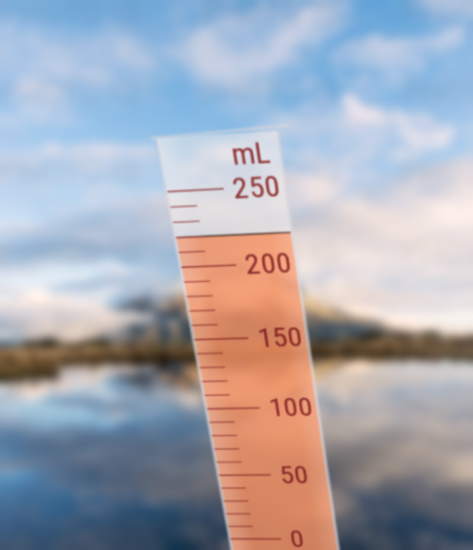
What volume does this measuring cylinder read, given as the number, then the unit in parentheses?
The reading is 220 (mL)
